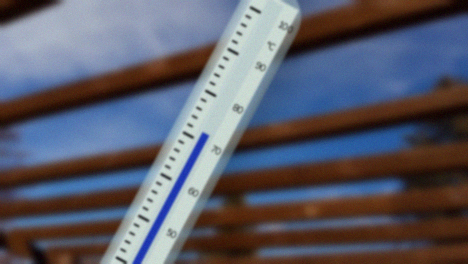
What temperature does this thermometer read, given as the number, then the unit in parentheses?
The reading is 72 (°C)
